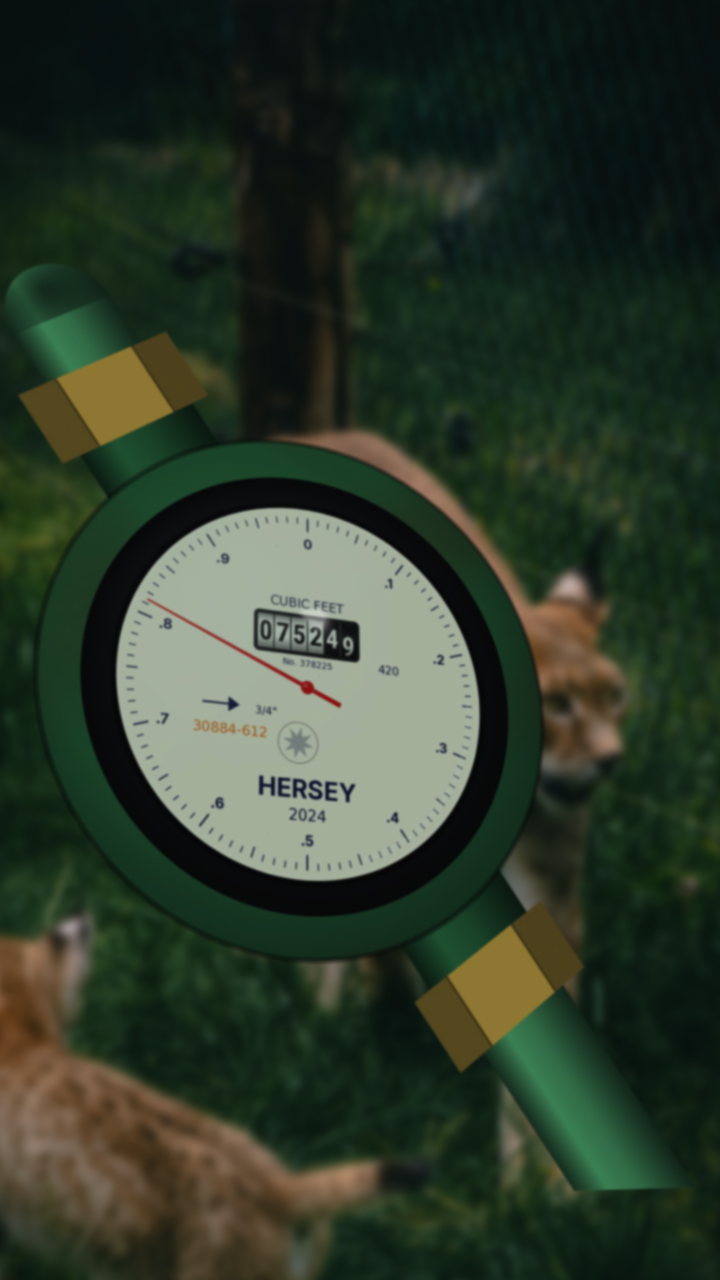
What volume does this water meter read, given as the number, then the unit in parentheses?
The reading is 75248.81 (ft³)
